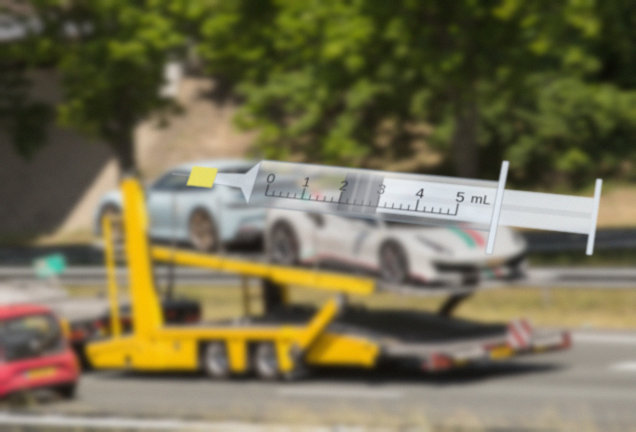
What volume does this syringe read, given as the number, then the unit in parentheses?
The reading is 2 (mL)
